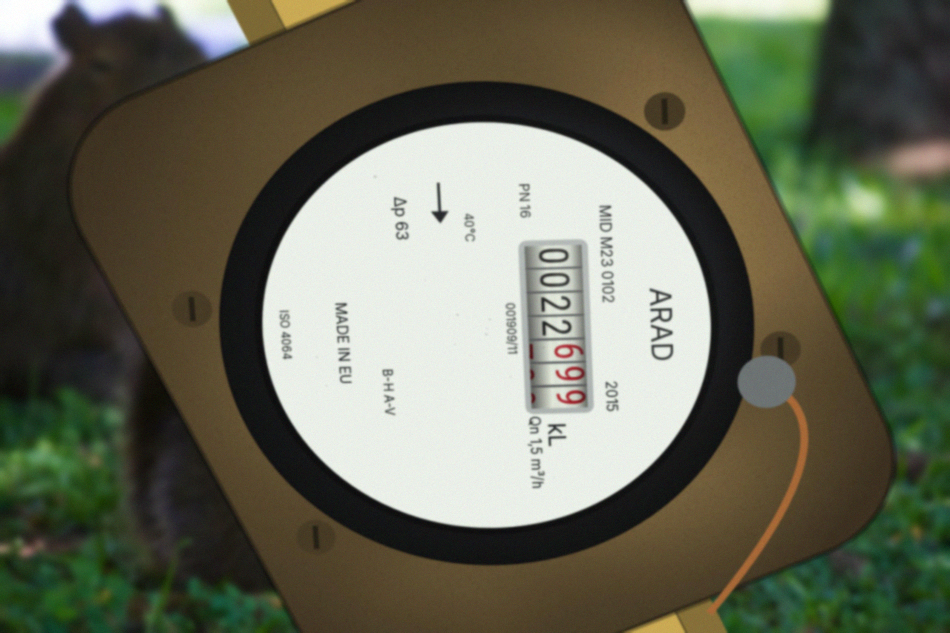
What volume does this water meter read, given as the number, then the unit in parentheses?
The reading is 22.699 (kL)
